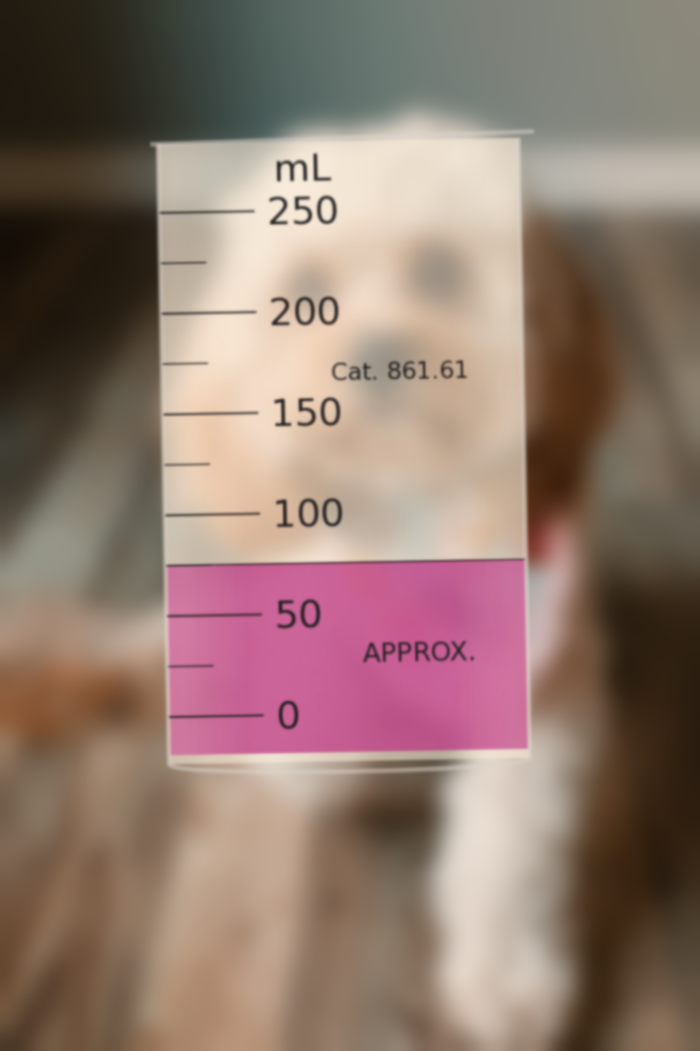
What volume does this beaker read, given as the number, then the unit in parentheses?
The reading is 75 (mL)
